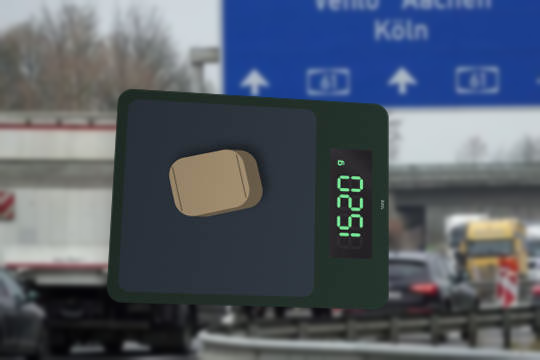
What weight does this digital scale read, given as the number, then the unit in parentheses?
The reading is 1520 (g)
